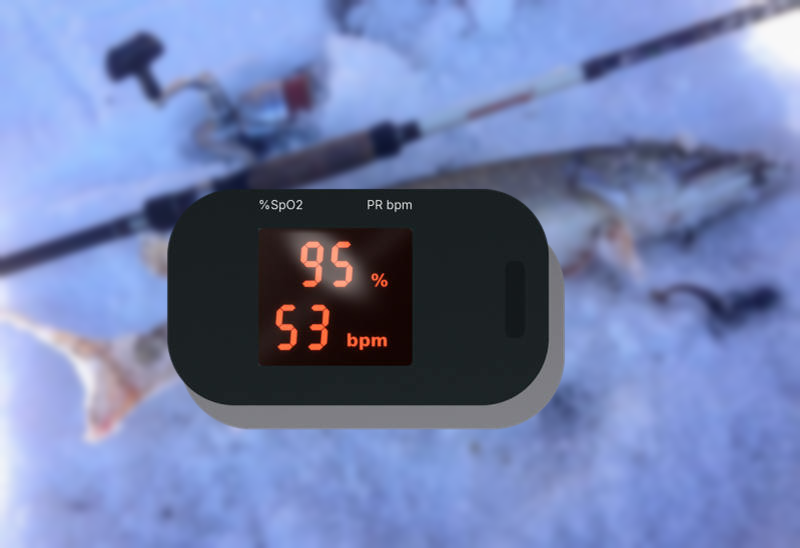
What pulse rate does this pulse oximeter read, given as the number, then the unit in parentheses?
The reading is 53 (bpm)
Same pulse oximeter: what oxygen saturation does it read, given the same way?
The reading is 95 (%)
